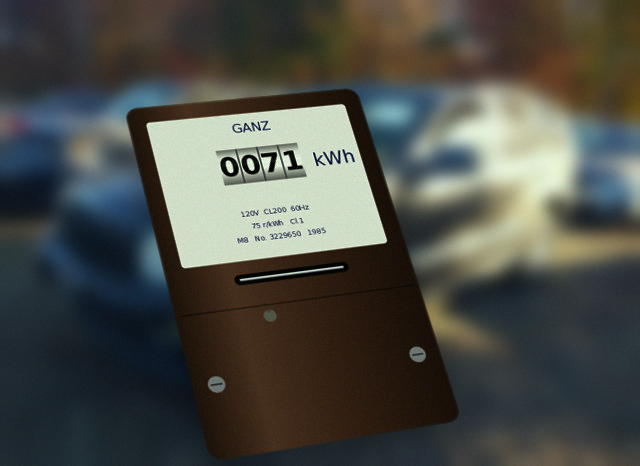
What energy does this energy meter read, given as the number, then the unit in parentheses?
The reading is 71 (kWh)
